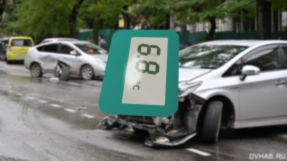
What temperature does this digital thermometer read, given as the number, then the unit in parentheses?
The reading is 6.8 (°C)
